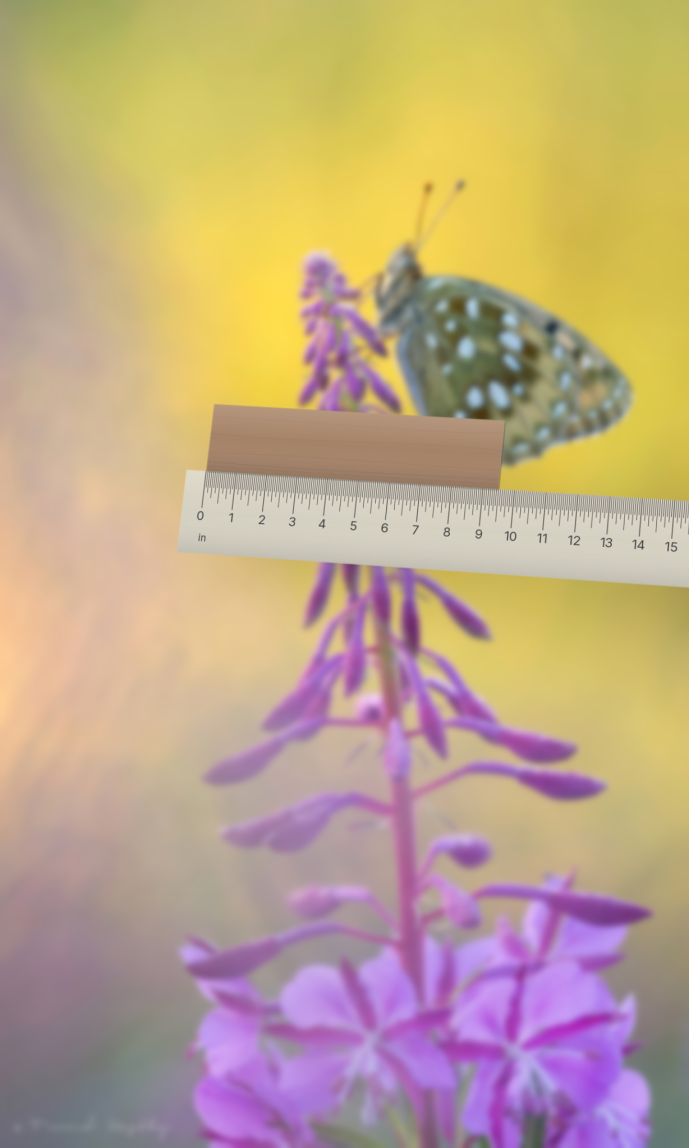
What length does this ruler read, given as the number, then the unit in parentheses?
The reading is 9.5 (in)
